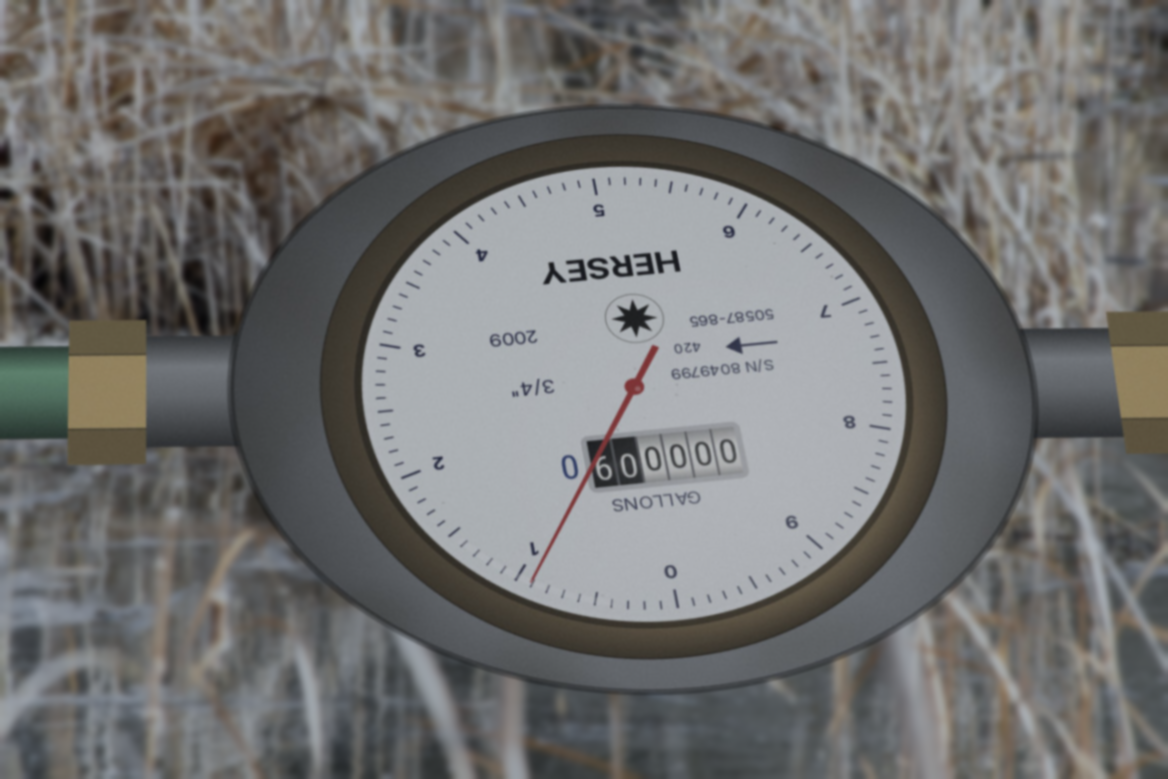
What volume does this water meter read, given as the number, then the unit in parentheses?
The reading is 90.9 (gal)
